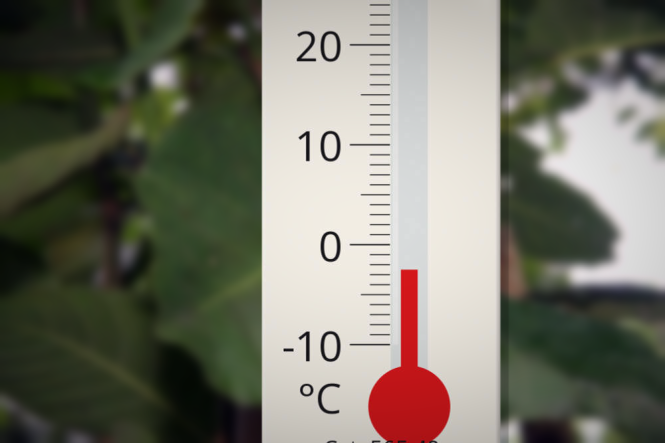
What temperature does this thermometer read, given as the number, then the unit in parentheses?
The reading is -2.5 (°C)
